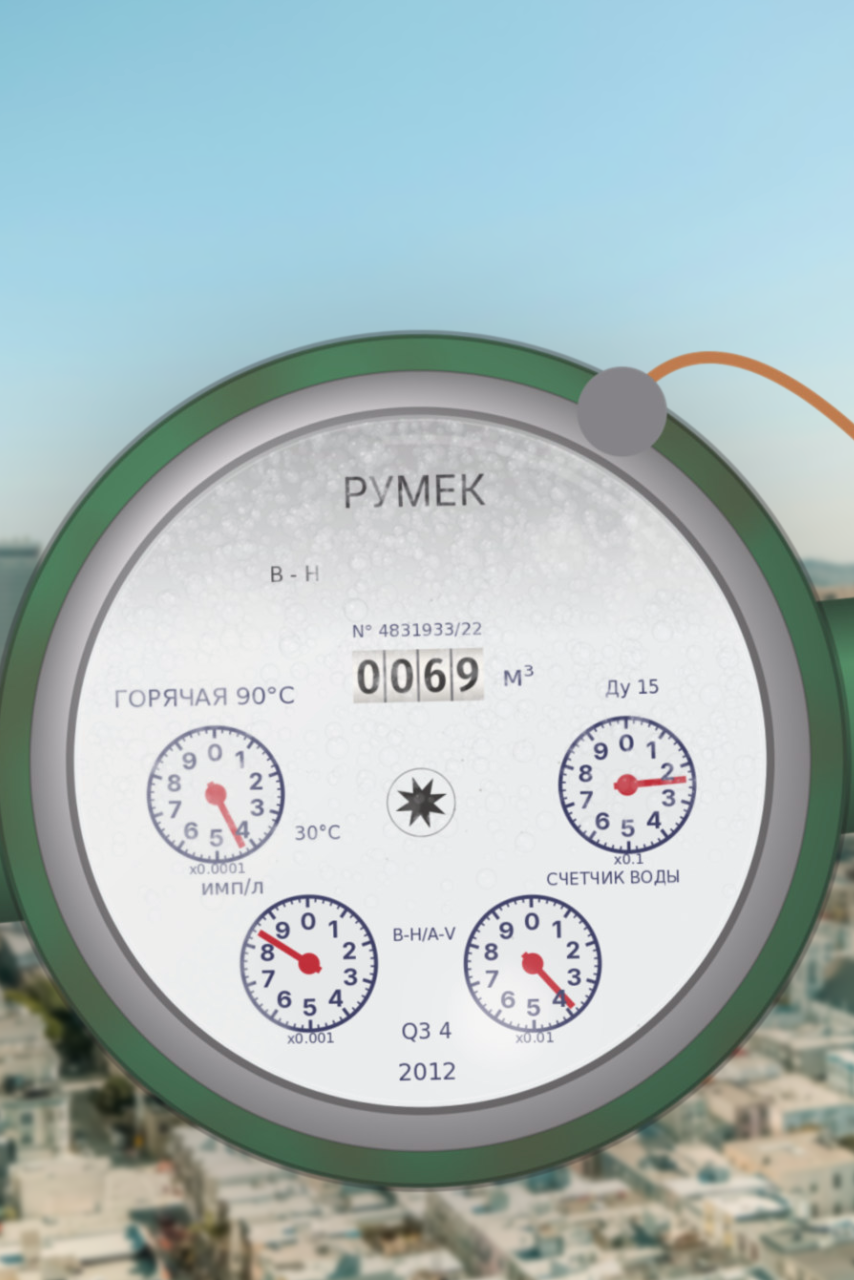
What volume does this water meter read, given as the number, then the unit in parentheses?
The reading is 69.2384 (m³)
